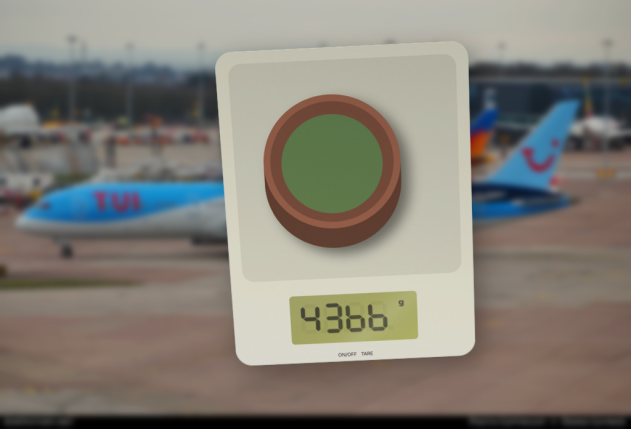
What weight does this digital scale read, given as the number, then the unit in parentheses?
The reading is 4366 (g)
